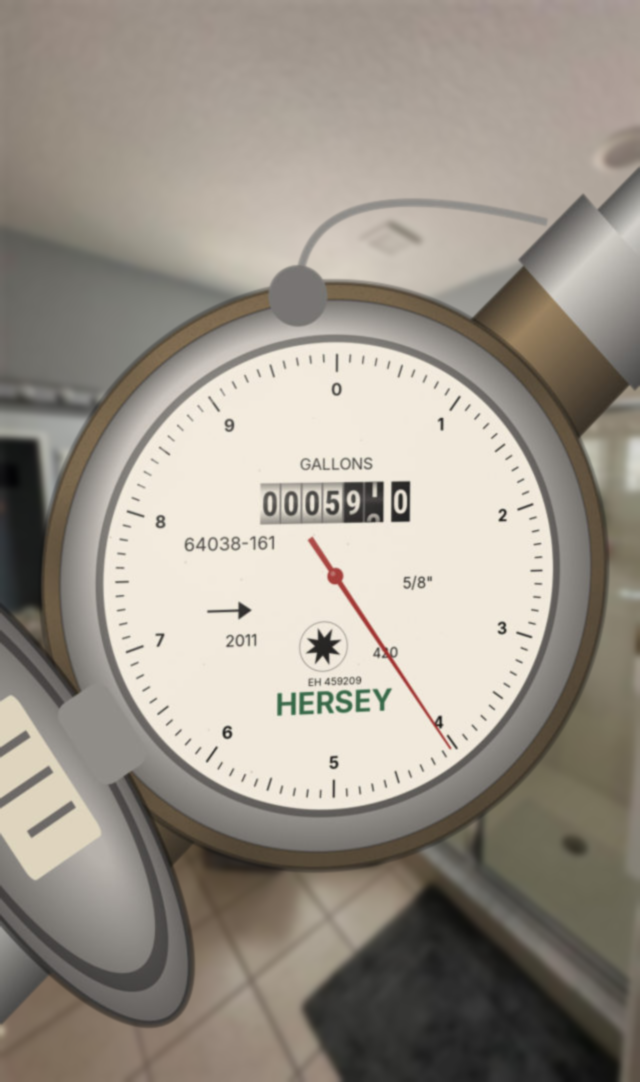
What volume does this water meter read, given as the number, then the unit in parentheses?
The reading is 5914.0 (gal)
